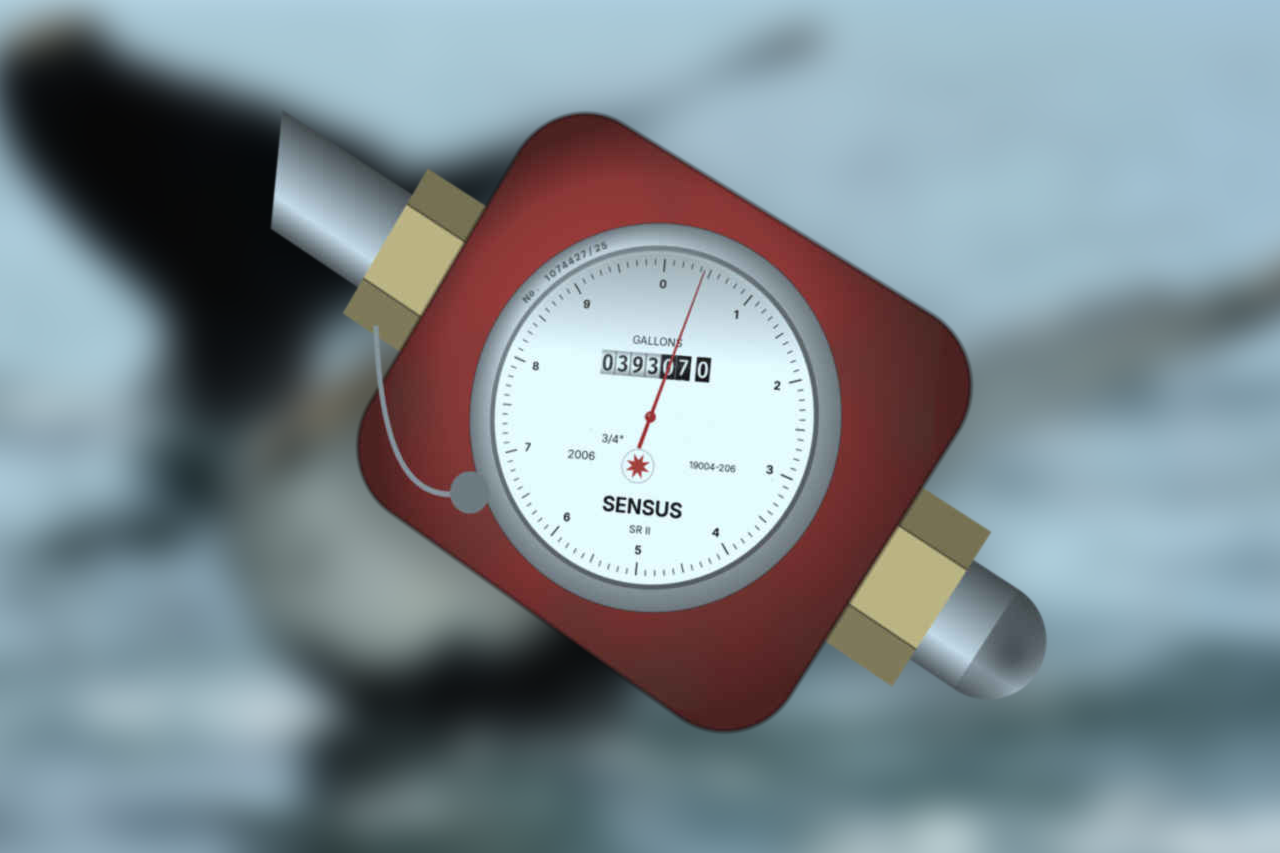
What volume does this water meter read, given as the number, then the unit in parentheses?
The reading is 393070.4 (gal)
